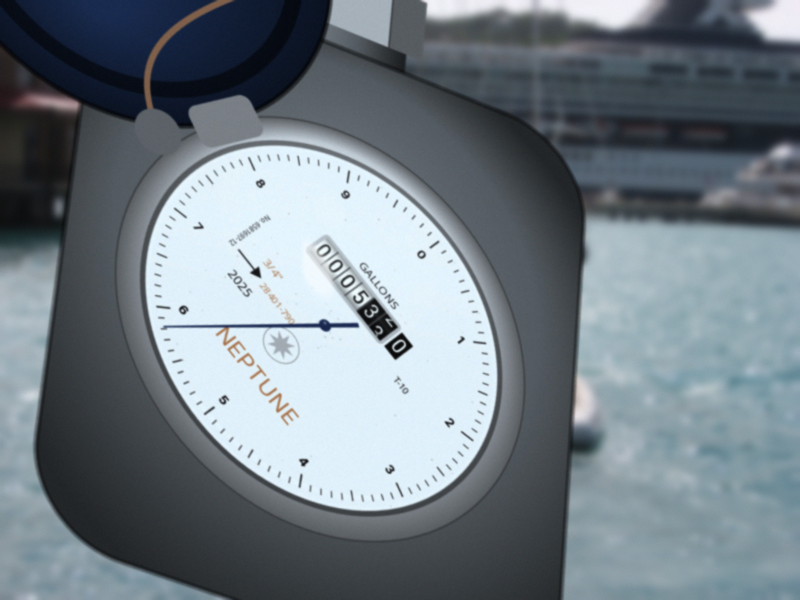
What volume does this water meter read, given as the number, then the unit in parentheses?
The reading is 5325.8 (gal)
